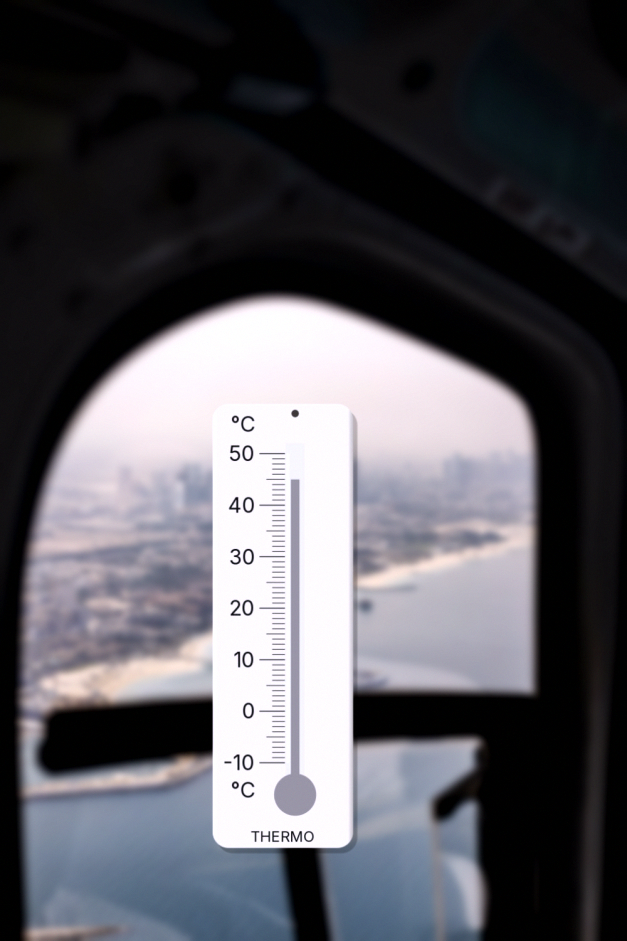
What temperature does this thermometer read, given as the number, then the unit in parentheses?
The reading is 45 (°C)
